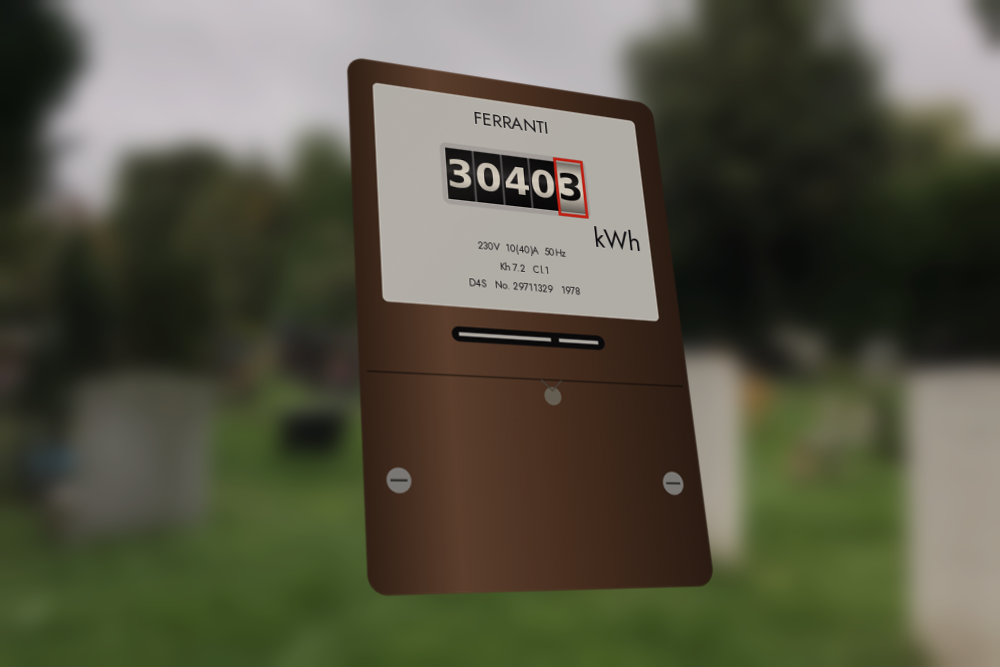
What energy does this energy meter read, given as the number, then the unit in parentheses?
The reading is 3040.3 (kWh)
